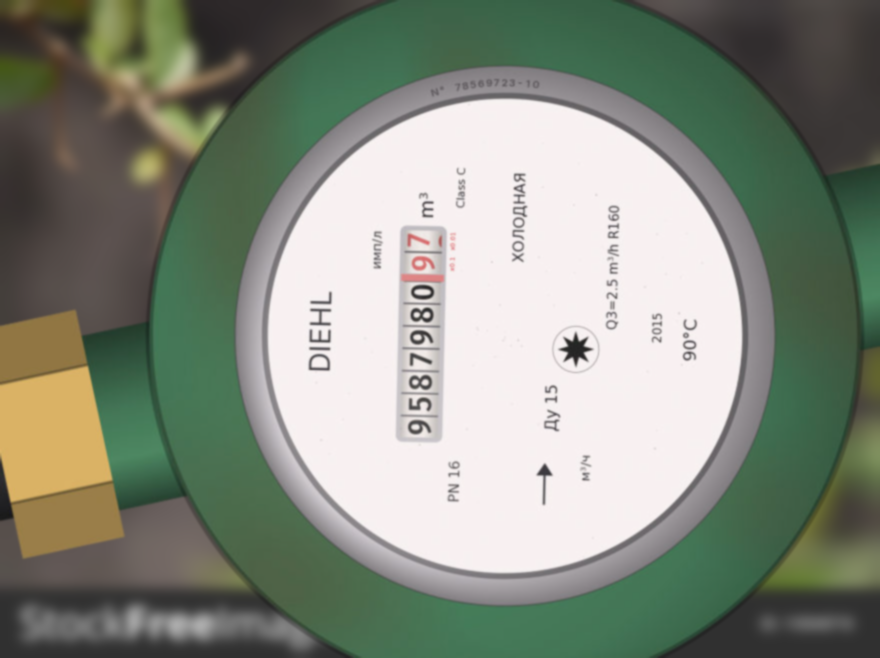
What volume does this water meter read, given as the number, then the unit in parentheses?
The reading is 9587980.97 (m³)
